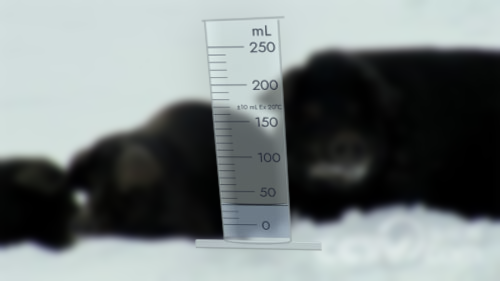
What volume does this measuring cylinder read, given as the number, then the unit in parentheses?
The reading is 30 (mL)
